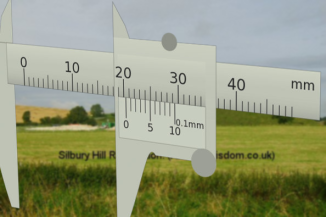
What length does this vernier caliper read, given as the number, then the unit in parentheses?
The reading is 20.4 (mm)
